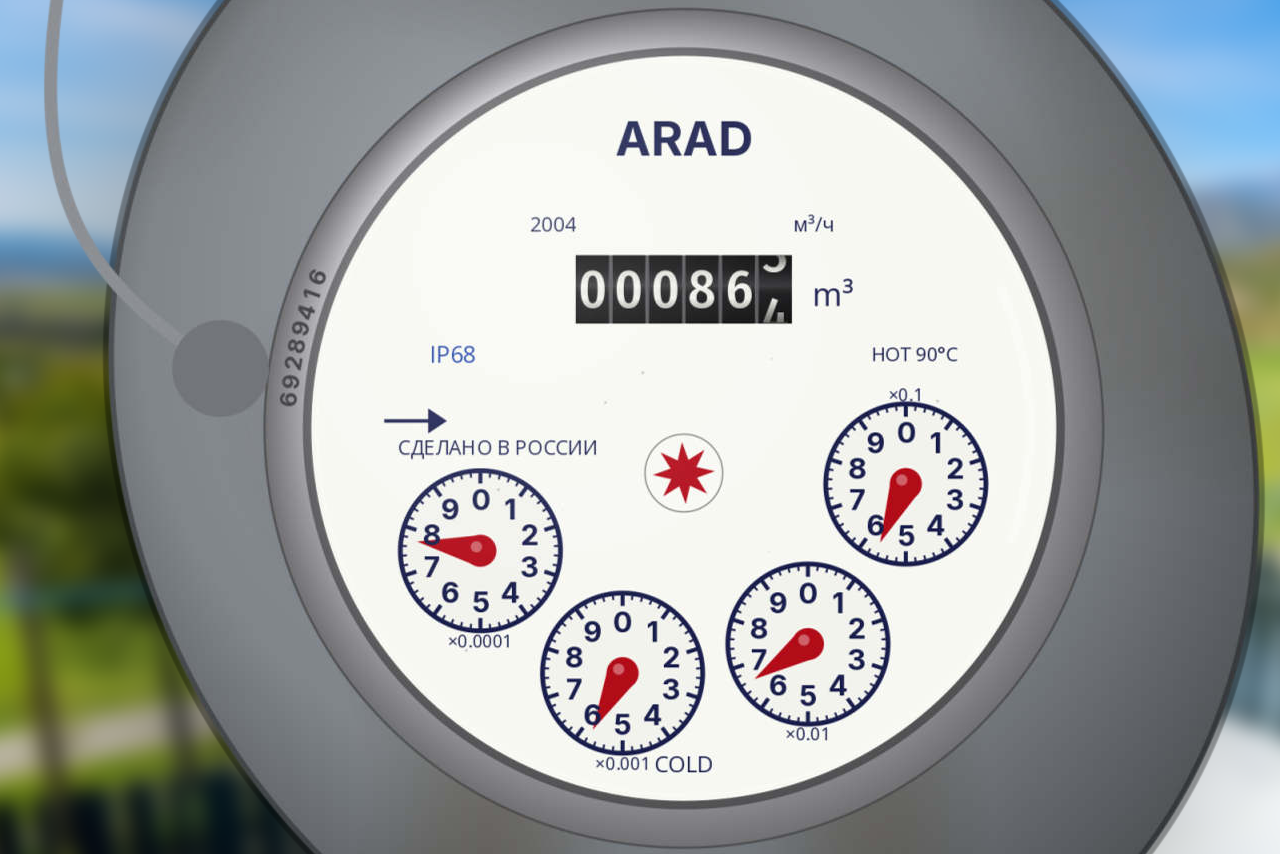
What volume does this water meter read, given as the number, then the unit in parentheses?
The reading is 863.5657 (m³)
